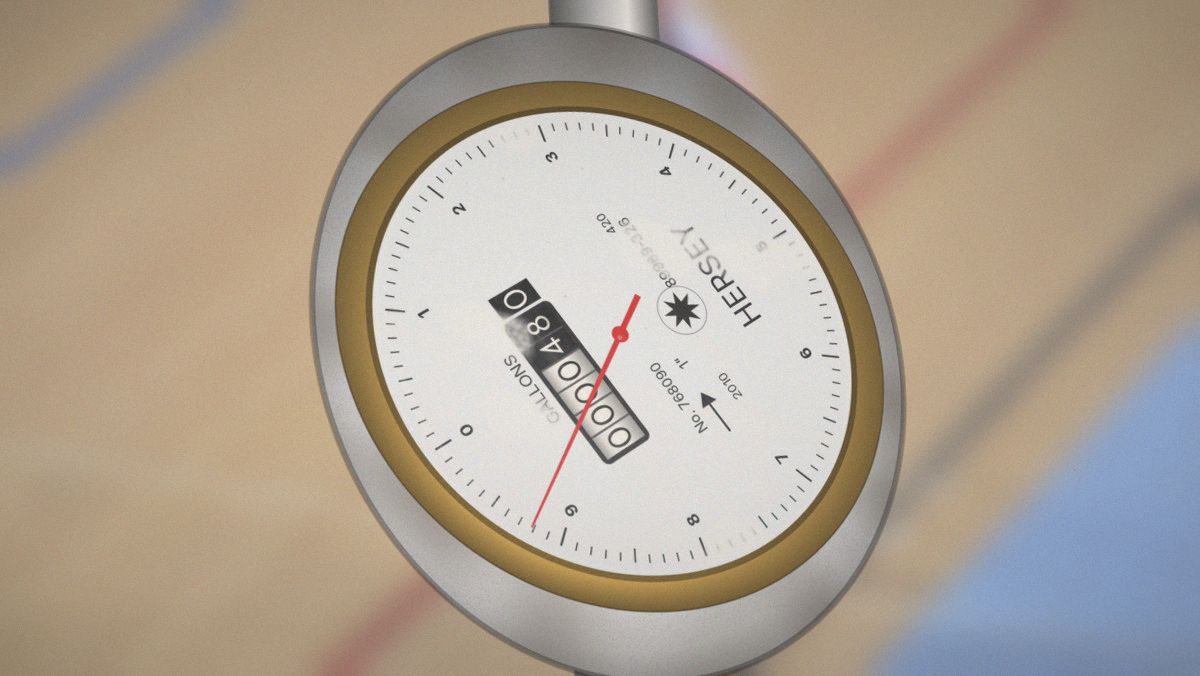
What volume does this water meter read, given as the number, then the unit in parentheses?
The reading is 479.2 (gal)
